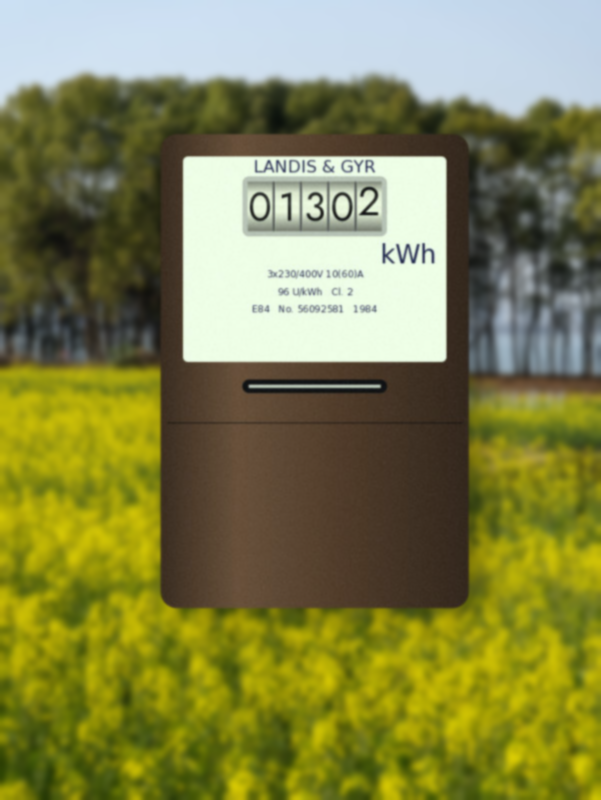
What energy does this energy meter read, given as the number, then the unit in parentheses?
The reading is 1302 (kWh)
